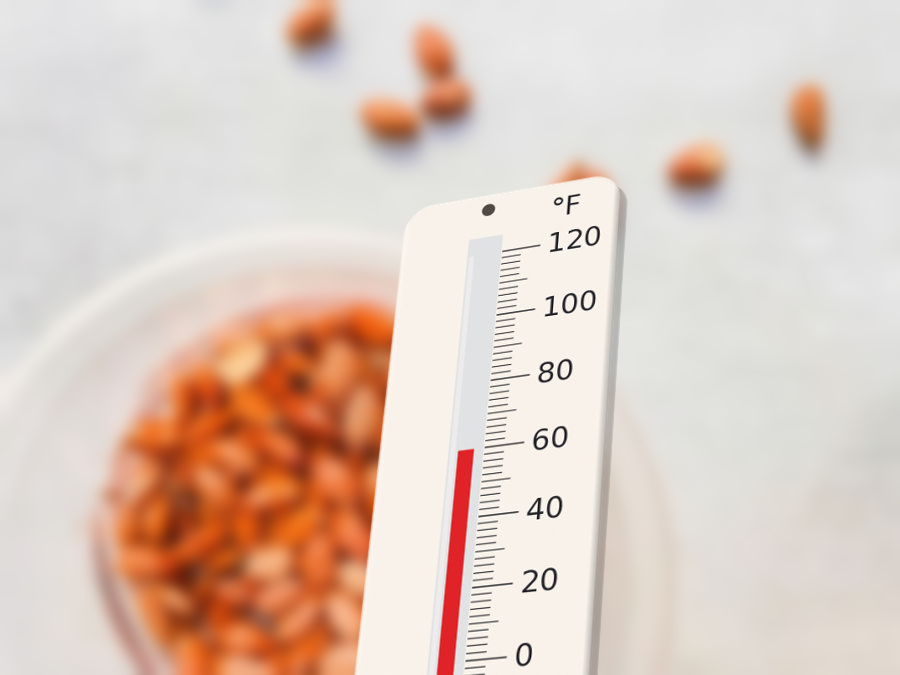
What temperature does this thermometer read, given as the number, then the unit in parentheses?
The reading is 60 (°F)
